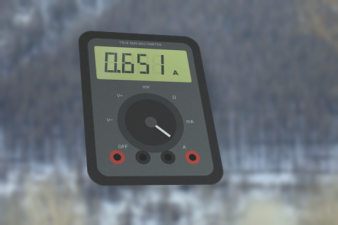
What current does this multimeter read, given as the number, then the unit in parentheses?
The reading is 0.651 (A)
